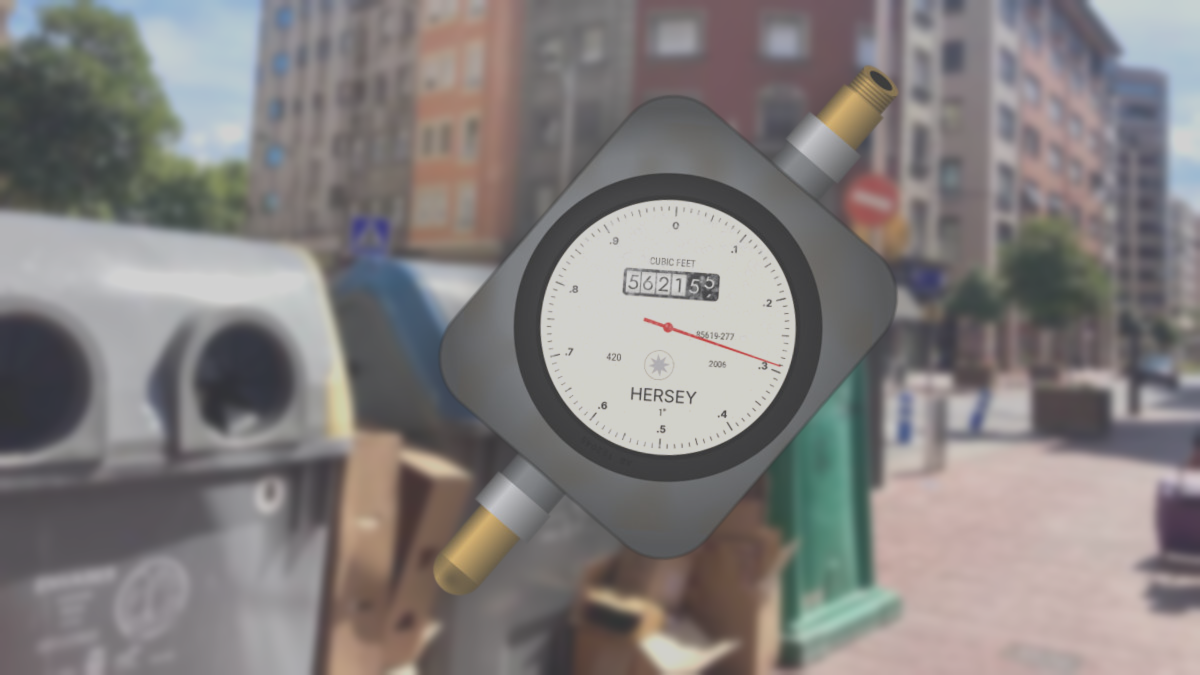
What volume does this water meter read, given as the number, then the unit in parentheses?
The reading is 562155.29 (ft³)
